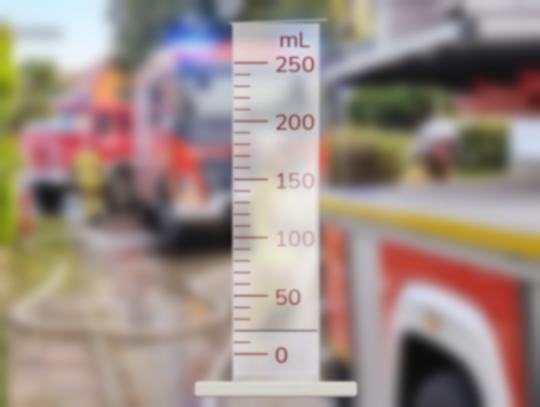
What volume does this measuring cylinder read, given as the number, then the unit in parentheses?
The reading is 20 (mL)
